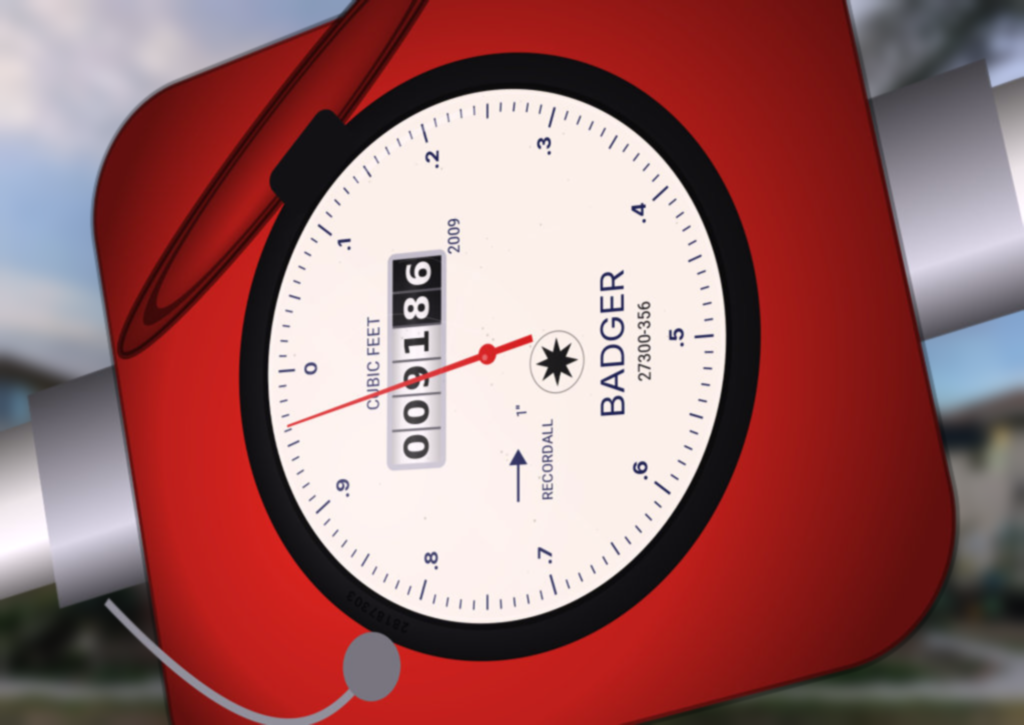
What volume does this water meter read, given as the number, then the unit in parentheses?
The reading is 9185.96 (ft³)
